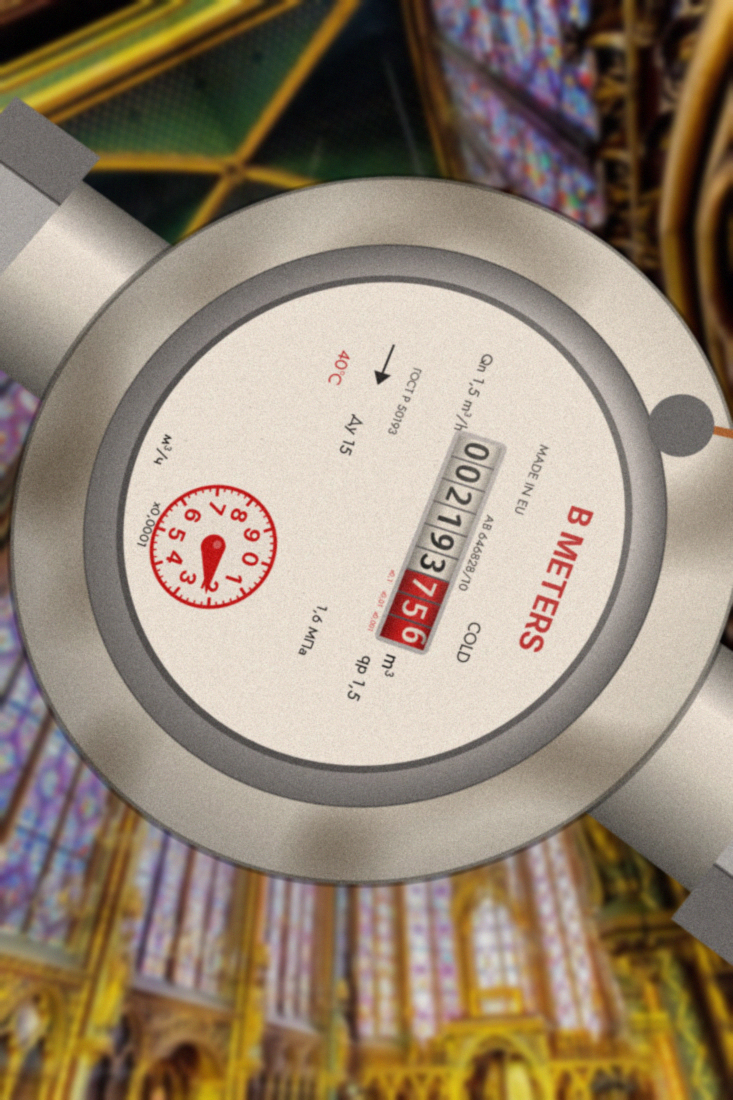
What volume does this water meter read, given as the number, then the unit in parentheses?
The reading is 2193.7562 (m³)
